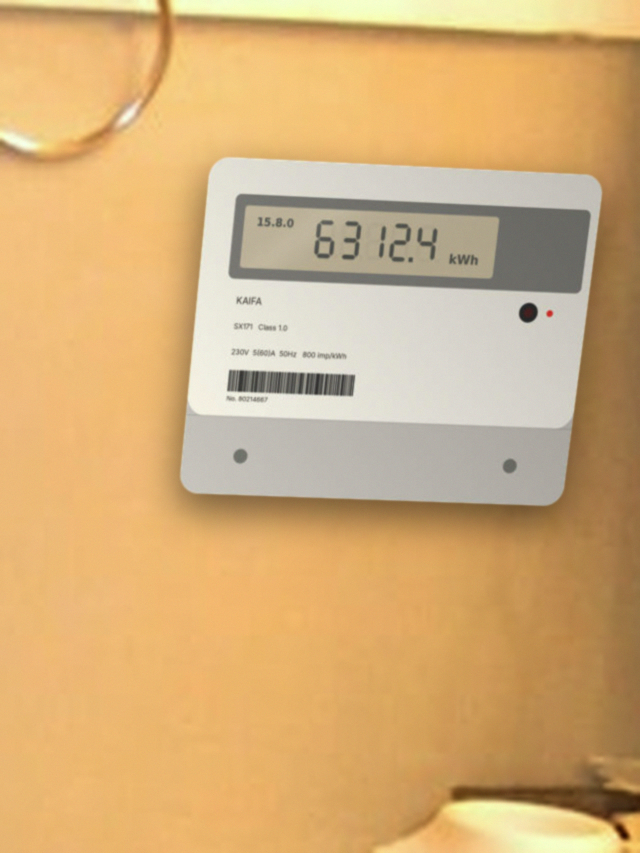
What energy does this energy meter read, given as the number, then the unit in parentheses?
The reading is 6312.4 (kWh)
